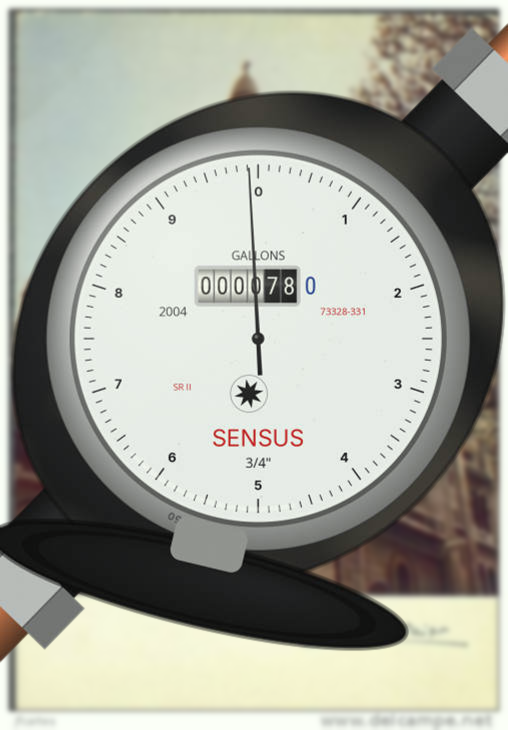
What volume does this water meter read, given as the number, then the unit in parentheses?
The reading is 779.9 (gal)
